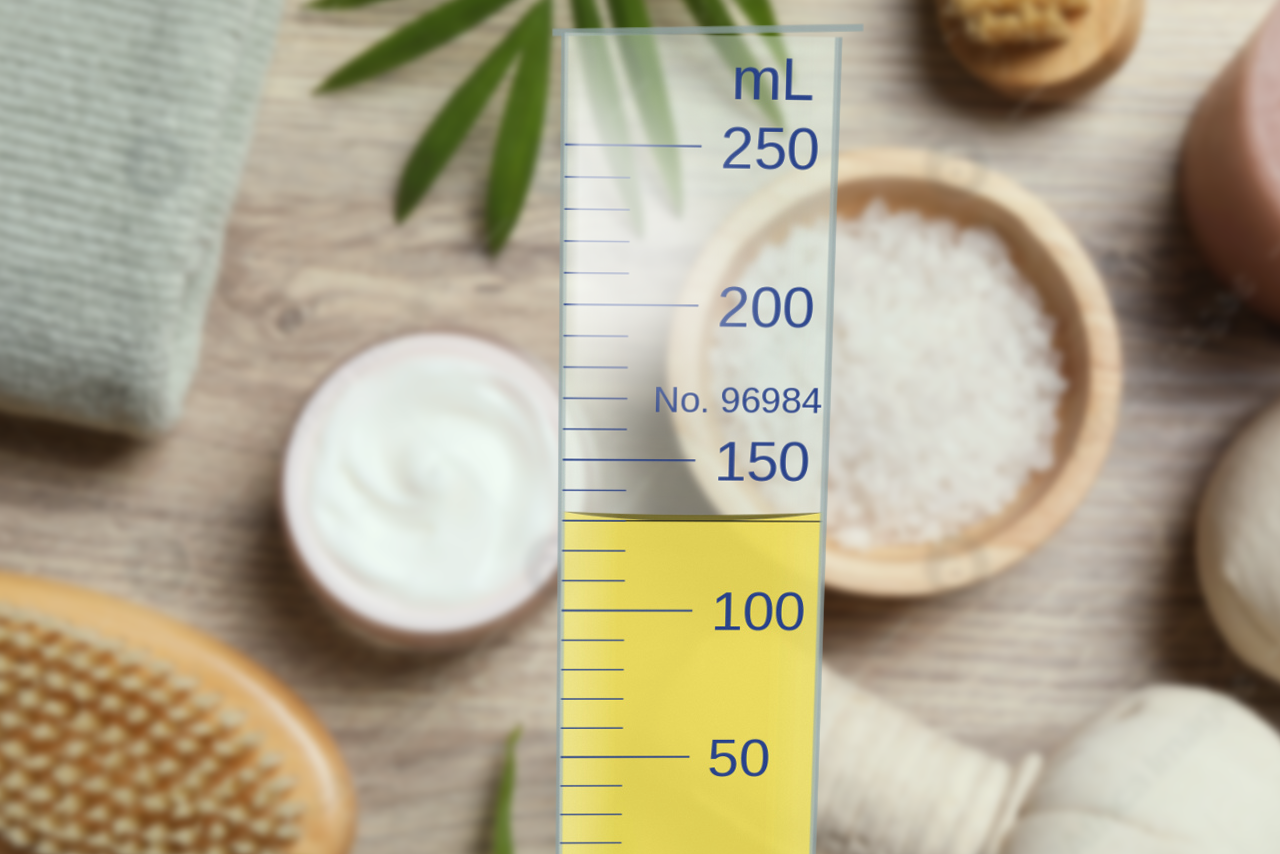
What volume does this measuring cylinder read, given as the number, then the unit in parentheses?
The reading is 130 (mL)
